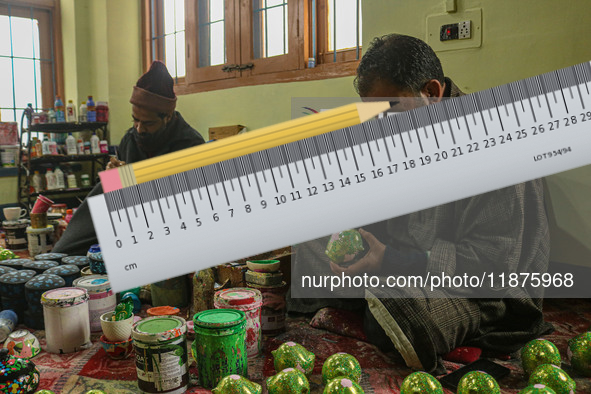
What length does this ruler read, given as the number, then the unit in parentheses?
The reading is 18.5 (cm)
